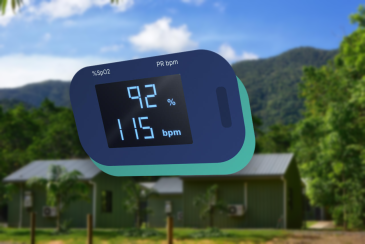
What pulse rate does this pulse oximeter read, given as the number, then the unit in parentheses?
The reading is 115 (bpm)
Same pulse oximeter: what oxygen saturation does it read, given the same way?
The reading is 92 (%)
